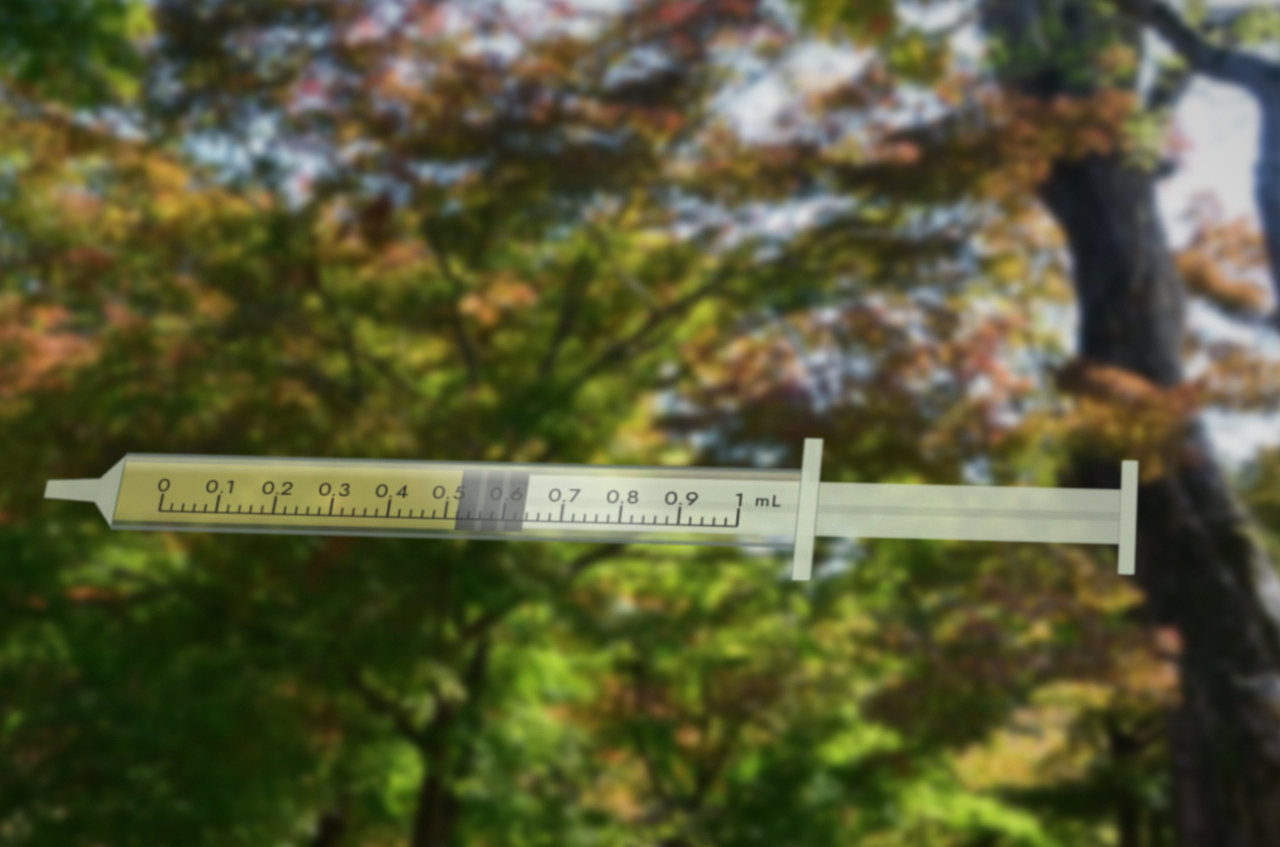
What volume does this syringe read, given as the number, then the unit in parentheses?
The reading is 0.52 (mL)
